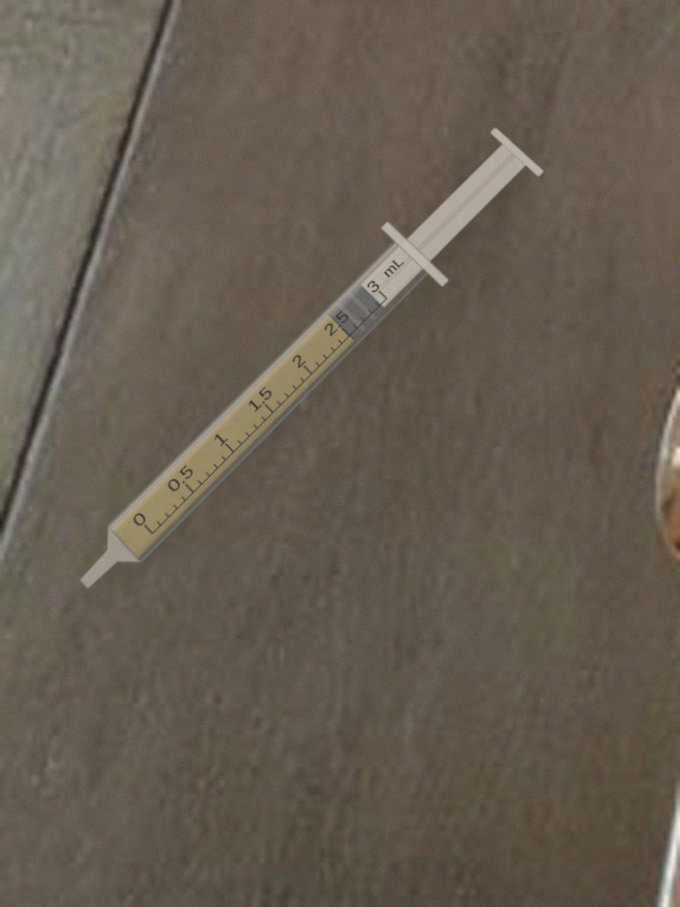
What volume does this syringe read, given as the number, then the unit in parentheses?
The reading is 2.5 (mL)
